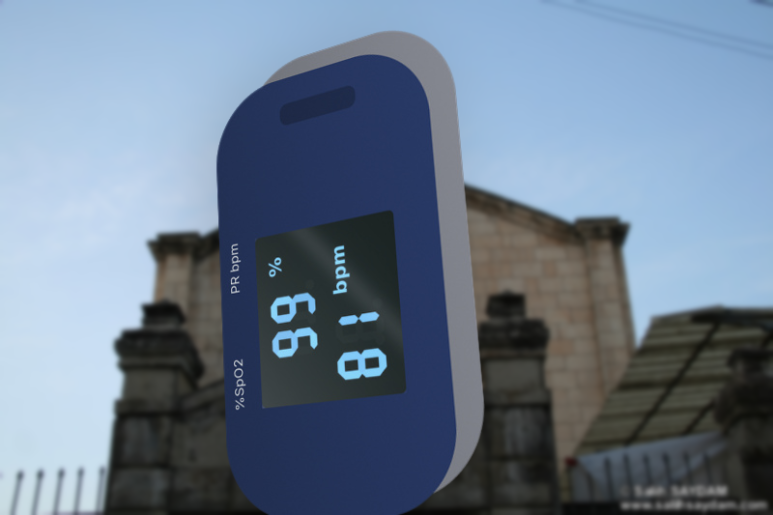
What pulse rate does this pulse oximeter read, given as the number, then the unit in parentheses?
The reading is 81 (bpm)
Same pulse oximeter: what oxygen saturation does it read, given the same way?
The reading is 99 (%)
